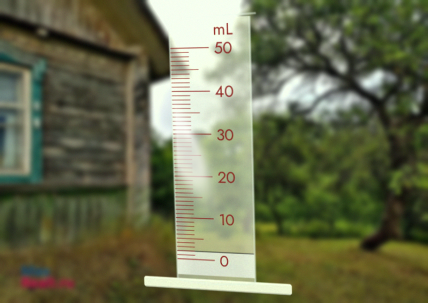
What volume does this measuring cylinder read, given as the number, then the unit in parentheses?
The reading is 2 (mL)
